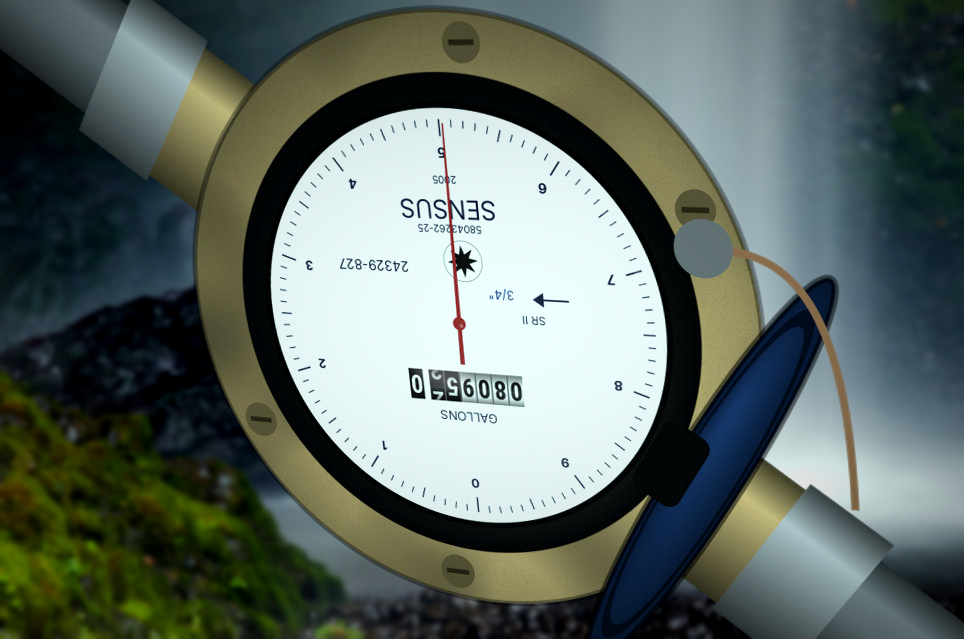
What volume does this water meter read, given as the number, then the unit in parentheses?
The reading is 809525.0 (gal)
